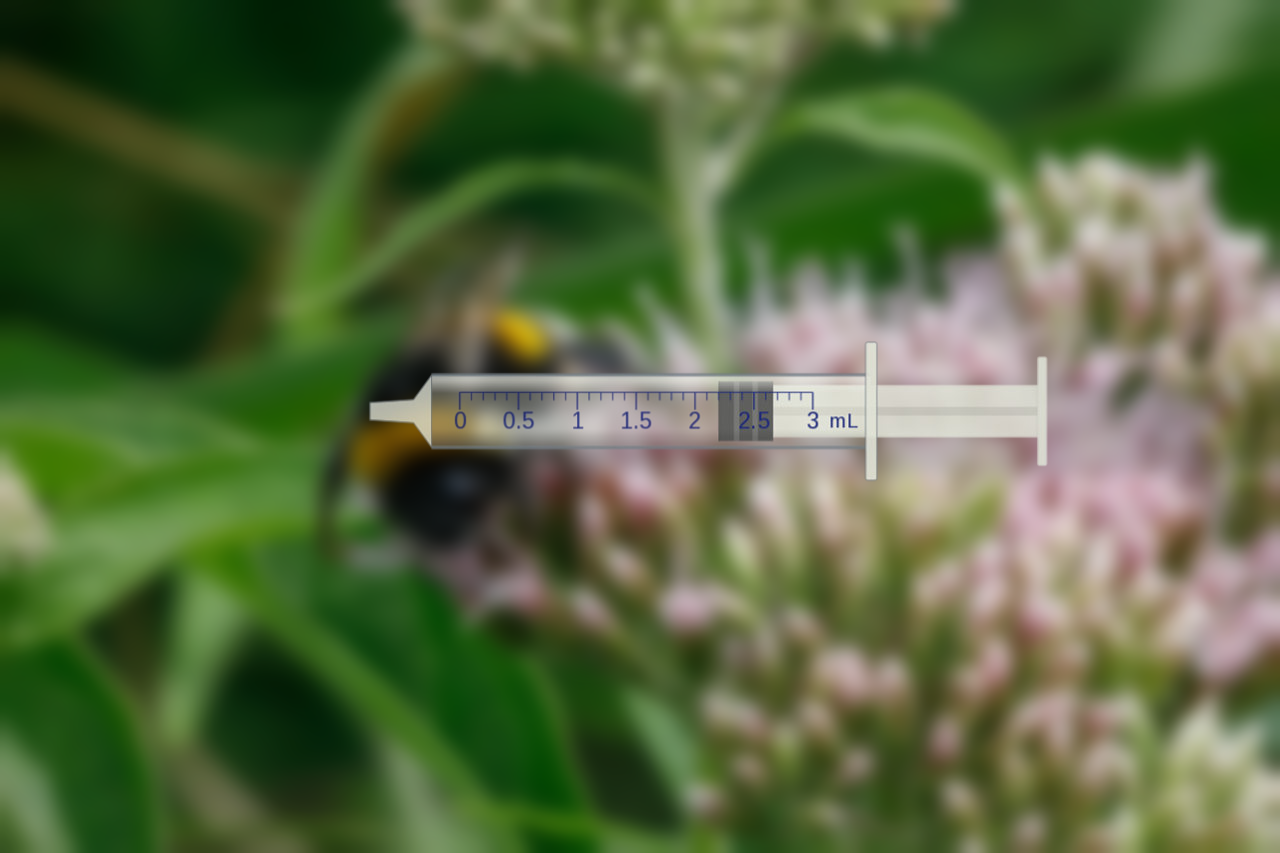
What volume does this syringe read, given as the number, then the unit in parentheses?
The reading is 2.2 (mL)
